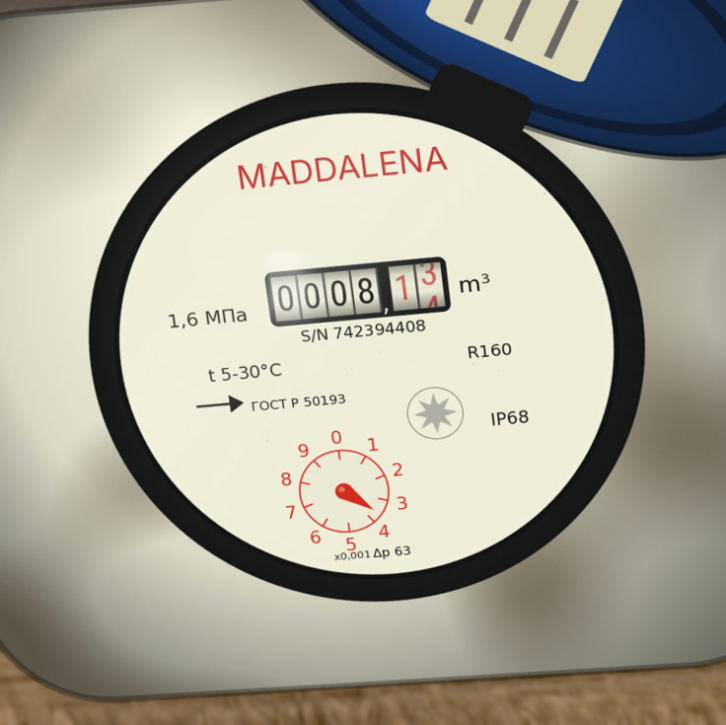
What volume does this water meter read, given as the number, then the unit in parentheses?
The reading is 8.133 (m³)
